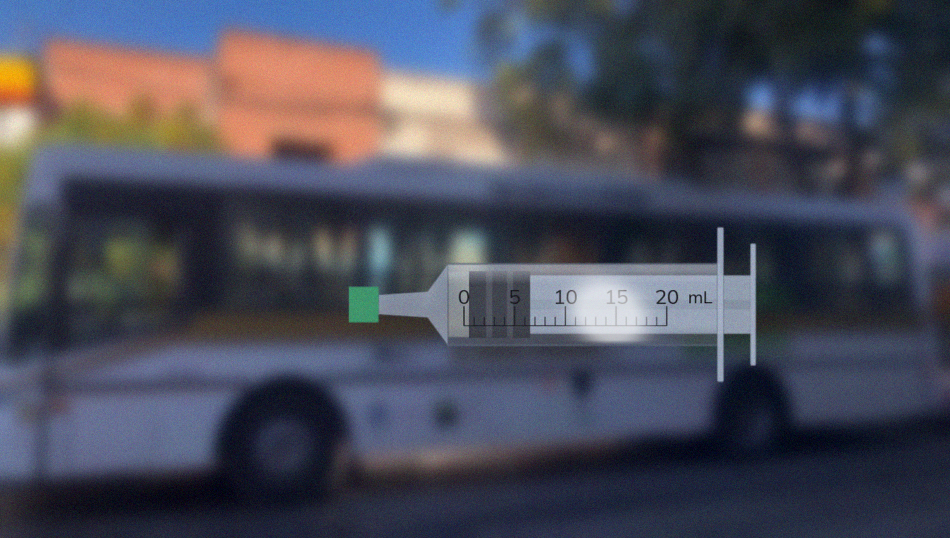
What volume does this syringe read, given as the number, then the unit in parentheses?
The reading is 0.5 (mL)
